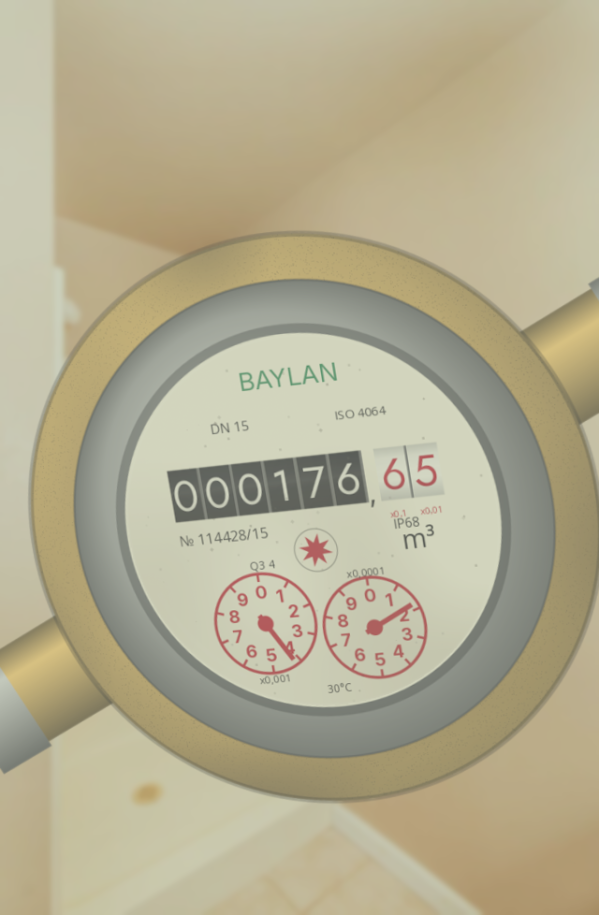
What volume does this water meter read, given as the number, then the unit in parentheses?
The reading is 176.6541 (m³)
